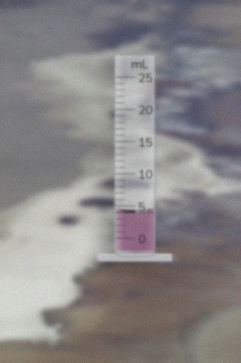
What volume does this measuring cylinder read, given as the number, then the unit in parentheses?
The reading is 4 (mL)
